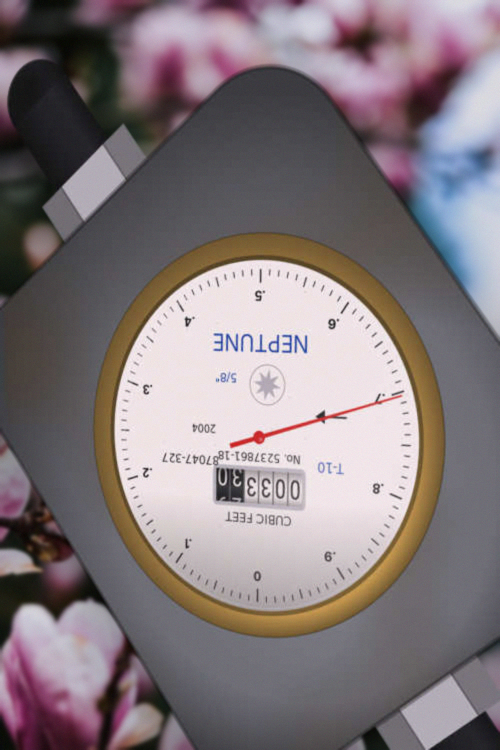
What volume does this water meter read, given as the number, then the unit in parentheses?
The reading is 3329.70 (ft³)
